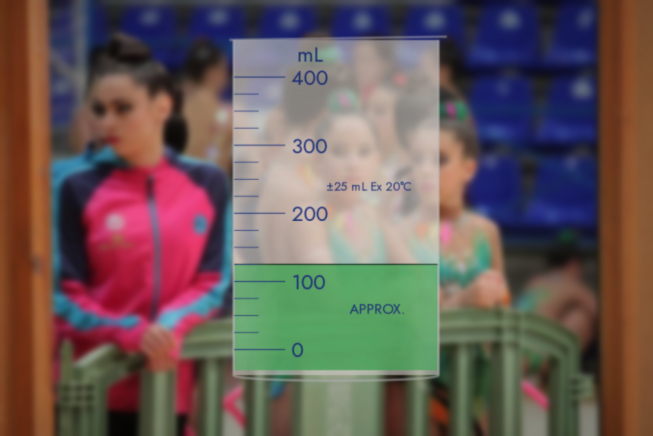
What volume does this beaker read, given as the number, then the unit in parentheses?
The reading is 125 (mL)
